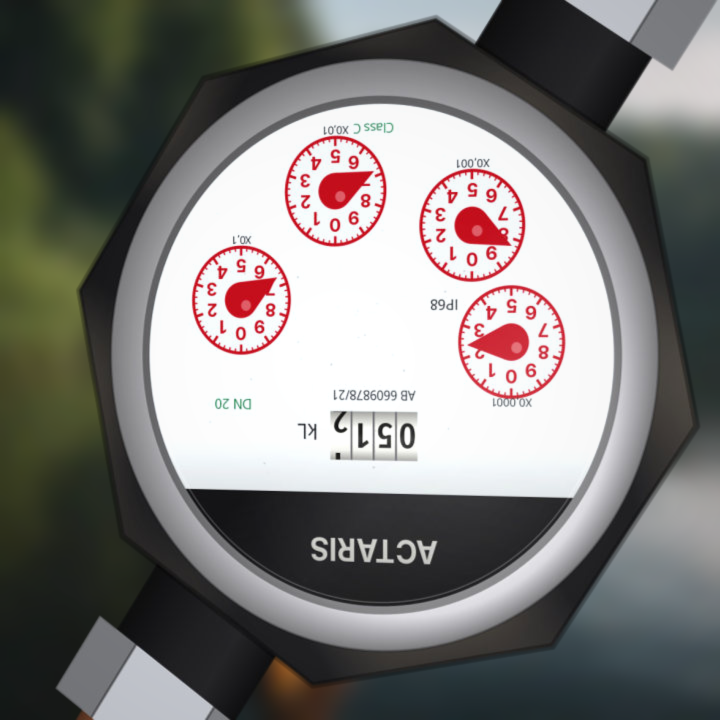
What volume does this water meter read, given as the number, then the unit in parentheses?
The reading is 511.6682 (kL)
